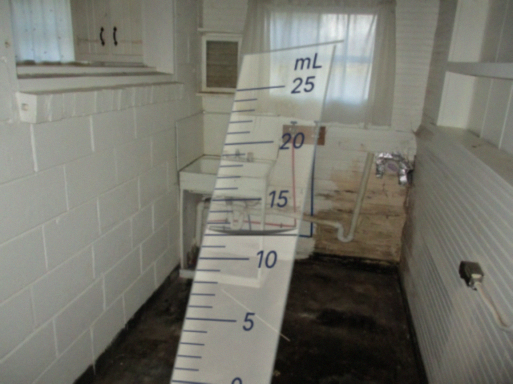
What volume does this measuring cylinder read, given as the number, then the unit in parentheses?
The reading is 12 (mL)
